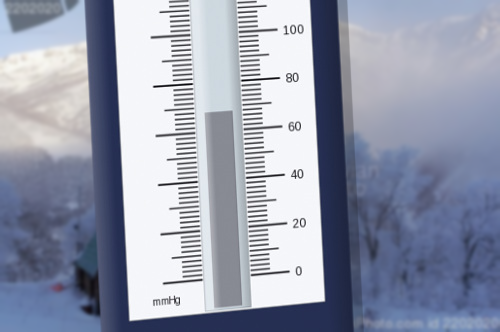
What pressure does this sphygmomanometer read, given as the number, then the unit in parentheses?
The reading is 68 (mmHg)
